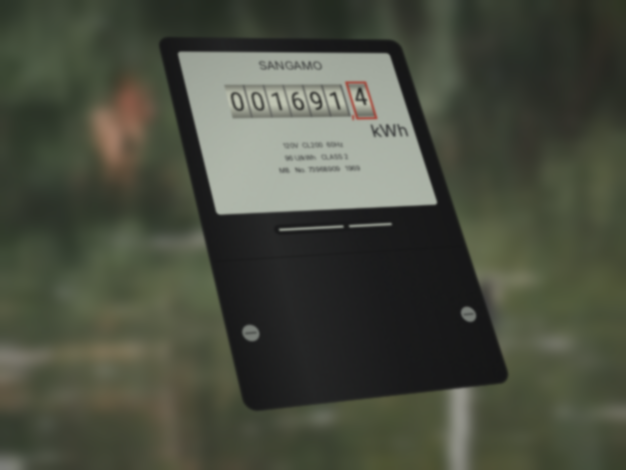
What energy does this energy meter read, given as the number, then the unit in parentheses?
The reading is 1691.4 (kWh)
